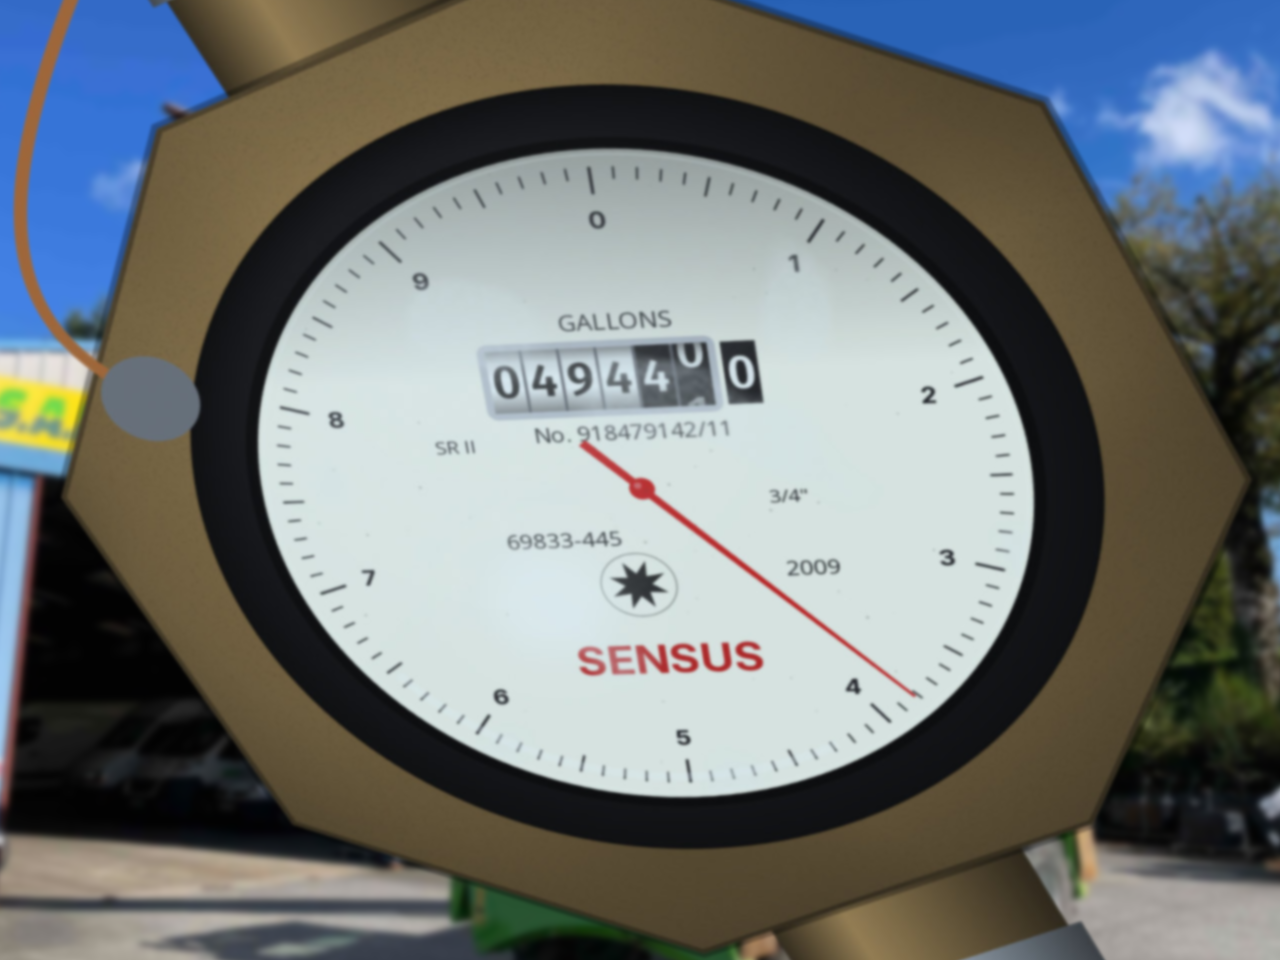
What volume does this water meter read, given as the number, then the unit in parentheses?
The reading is 494403.8 (gal)
